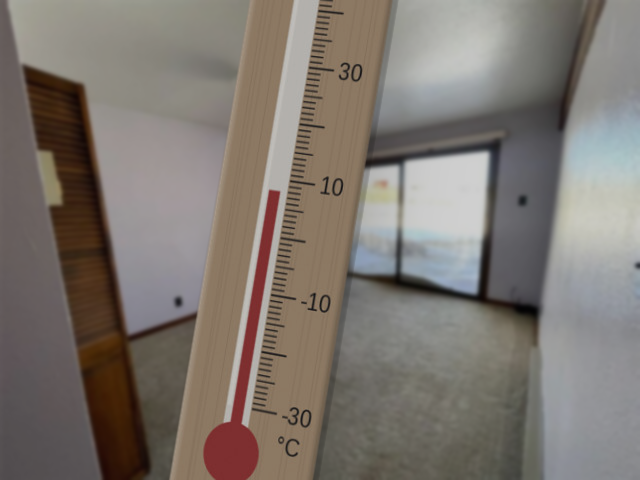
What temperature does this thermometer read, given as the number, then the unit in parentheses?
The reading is 8 (°C)
